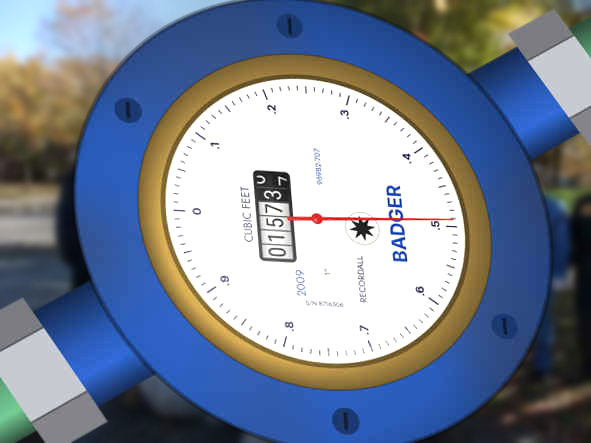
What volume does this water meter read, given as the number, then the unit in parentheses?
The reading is 15736.49 (ft³)
